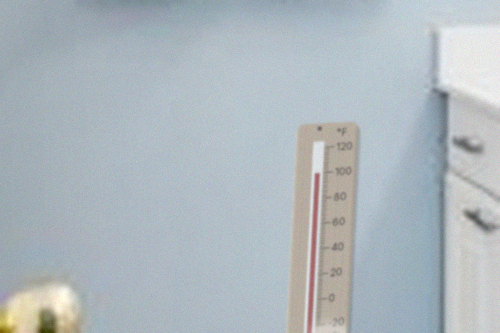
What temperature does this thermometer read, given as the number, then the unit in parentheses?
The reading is 100 (°F)
